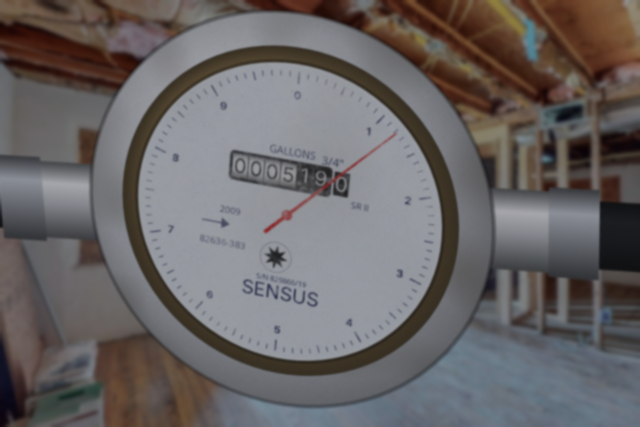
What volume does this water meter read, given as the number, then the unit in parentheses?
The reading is 5191.2 (gal)
